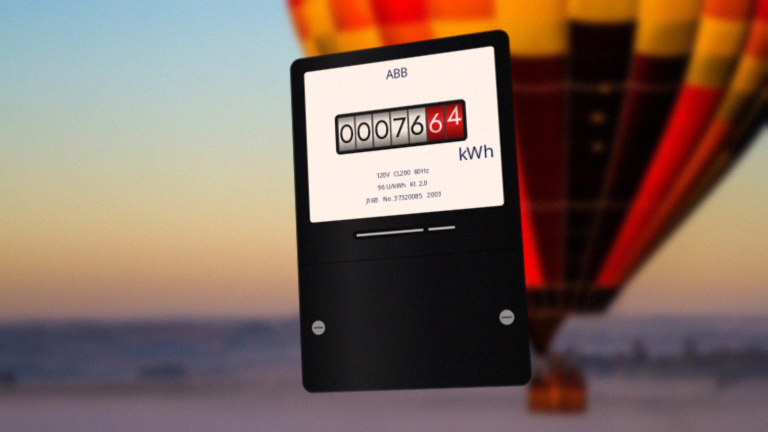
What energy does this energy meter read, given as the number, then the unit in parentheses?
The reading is 76.64 (kWh)
